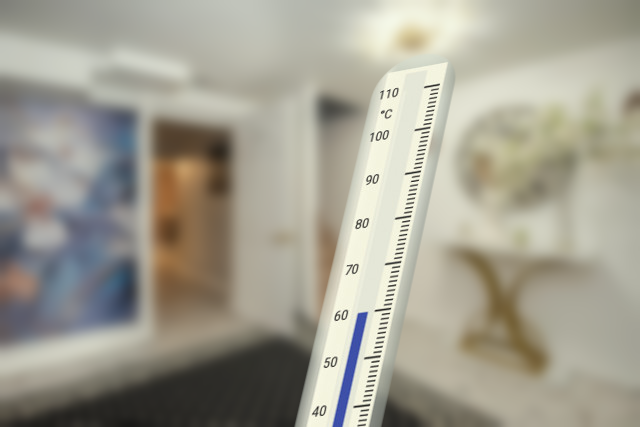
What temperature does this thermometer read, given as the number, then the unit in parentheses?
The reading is 60 (°C)
